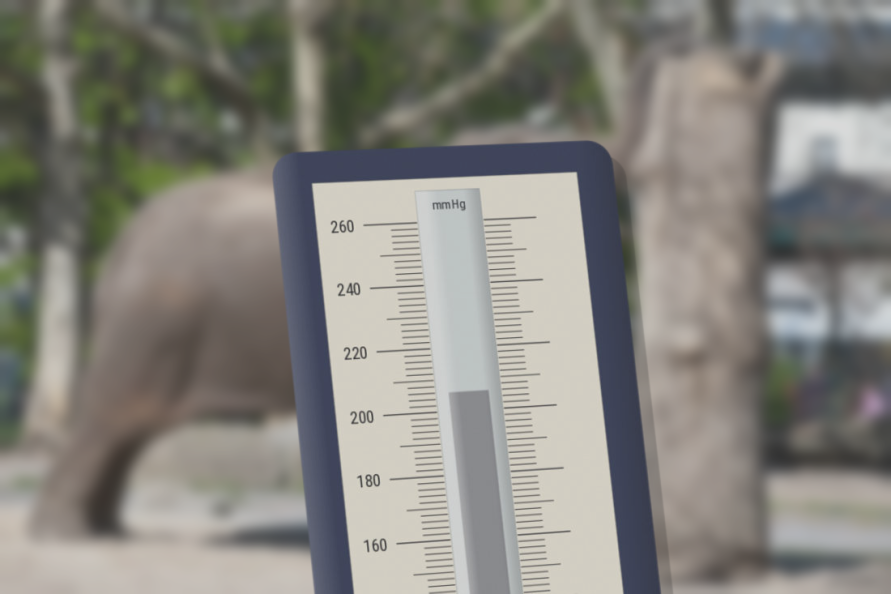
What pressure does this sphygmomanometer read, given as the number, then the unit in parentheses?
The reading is 206 (mmHg)
